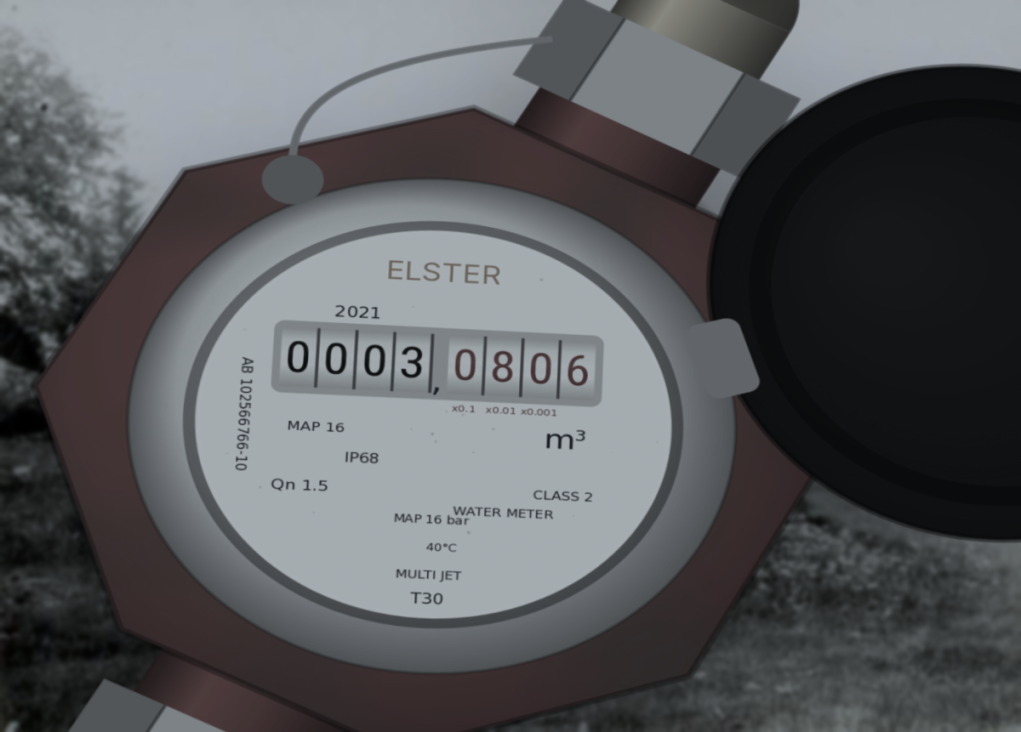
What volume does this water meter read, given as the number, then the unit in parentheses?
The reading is 3.0806 (m³)
